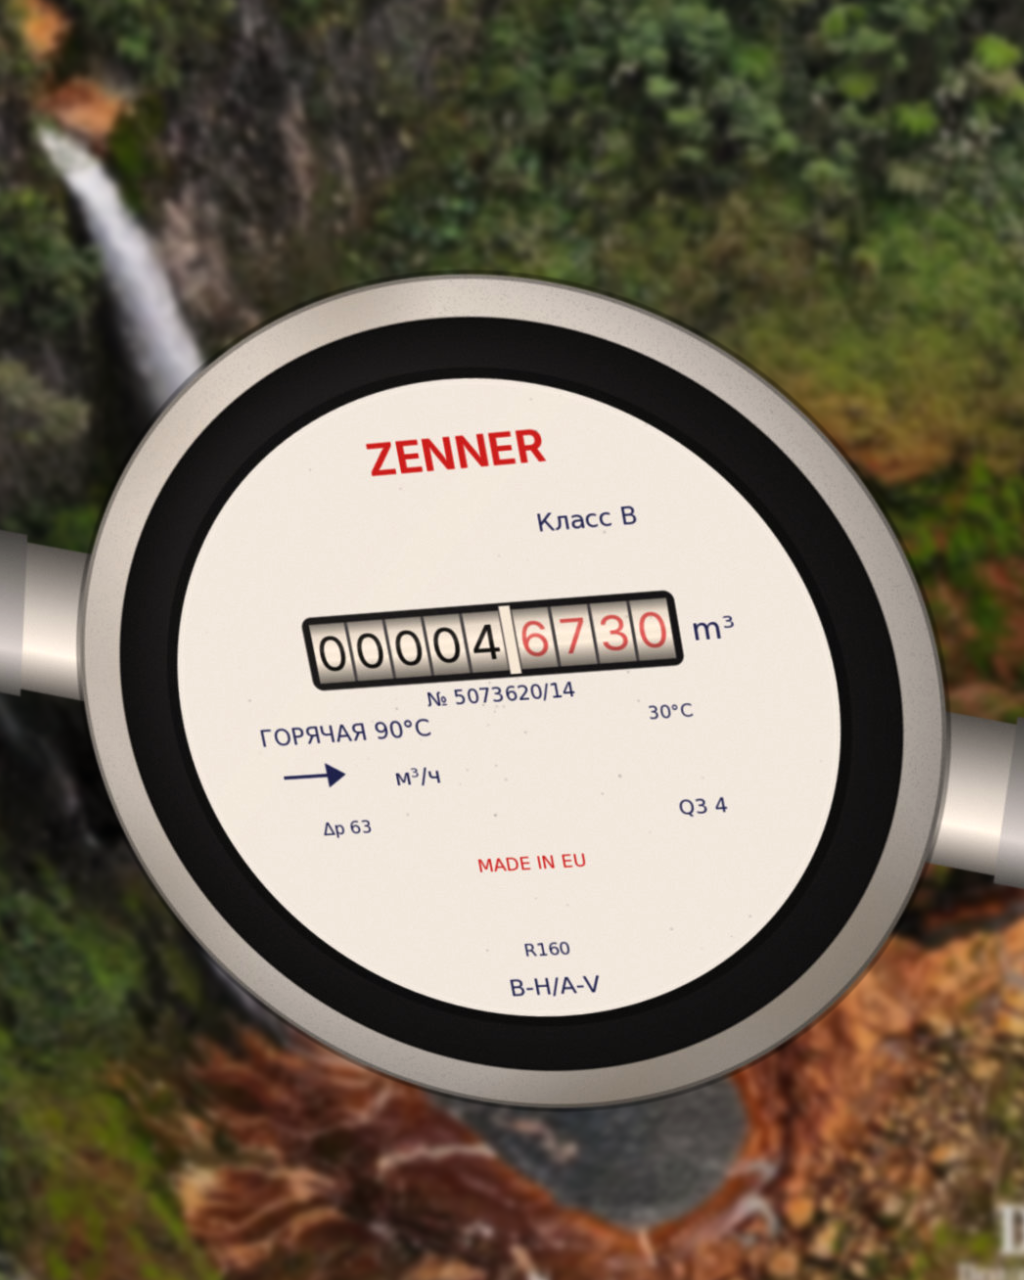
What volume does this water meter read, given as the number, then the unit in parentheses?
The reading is 4.6730 (m³)
